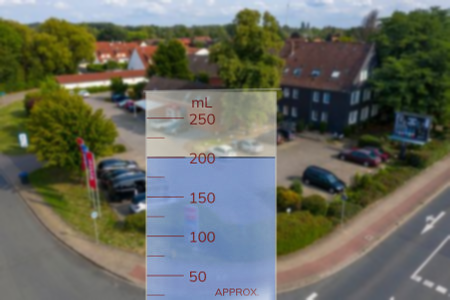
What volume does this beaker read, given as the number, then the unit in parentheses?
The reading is 200 (mL)
